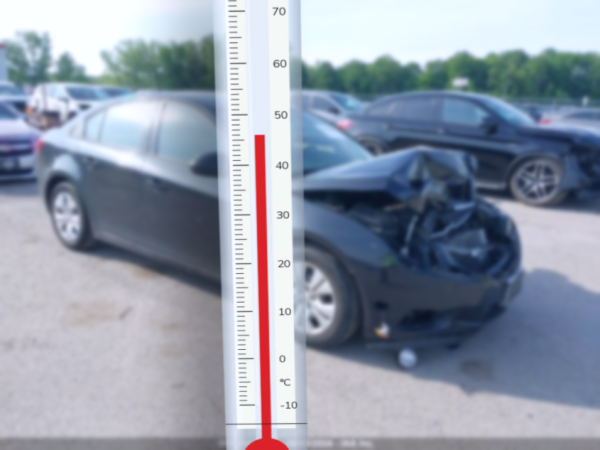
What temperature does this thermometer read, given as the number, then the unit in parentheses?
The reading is 46 (°C)
